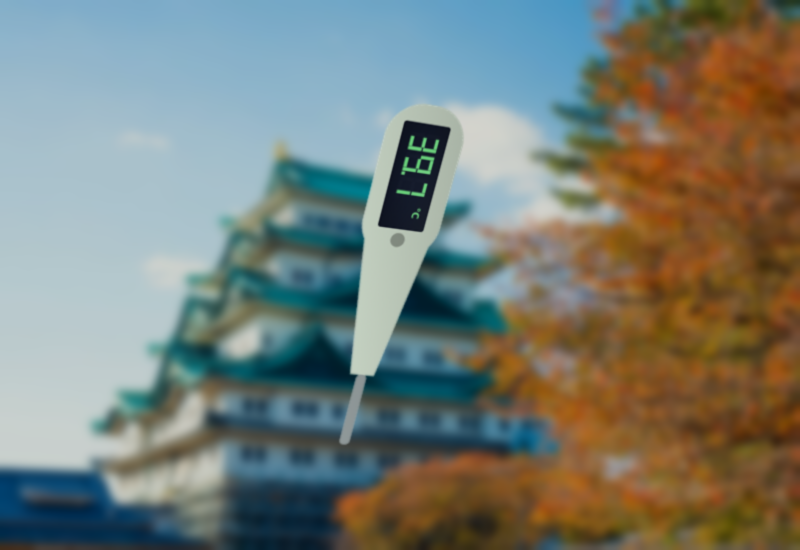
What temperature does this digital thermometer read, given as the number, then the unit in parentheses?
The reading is 39.7 (°C)
